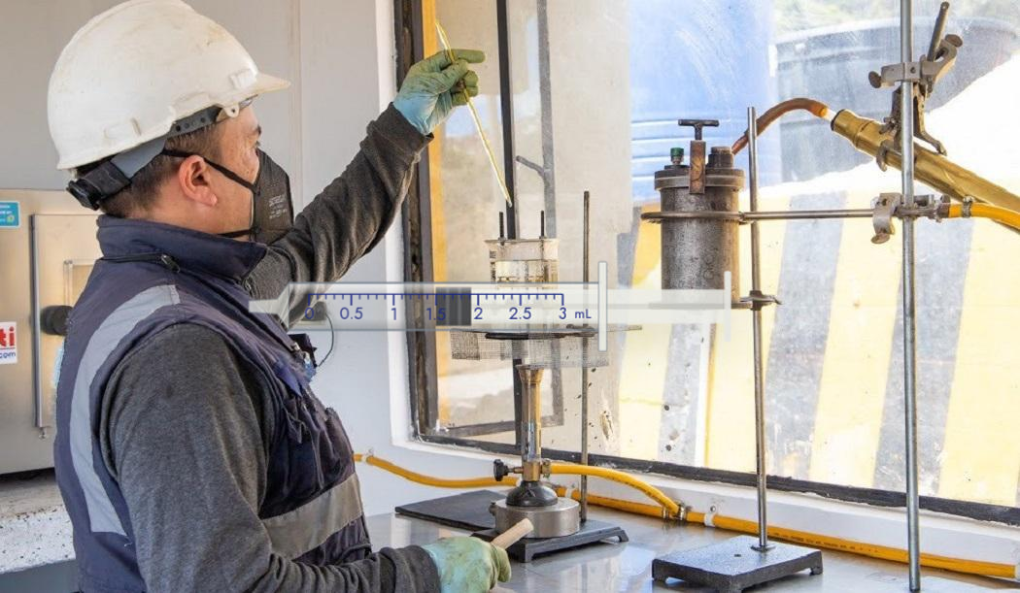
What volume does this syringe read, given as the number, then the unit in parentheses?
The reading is 1.5 (mL)
